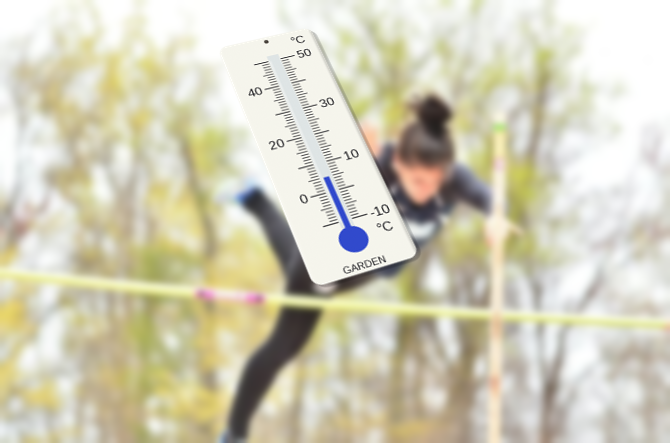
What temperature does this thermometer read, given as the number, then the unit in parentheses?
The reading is 5 (°C)
